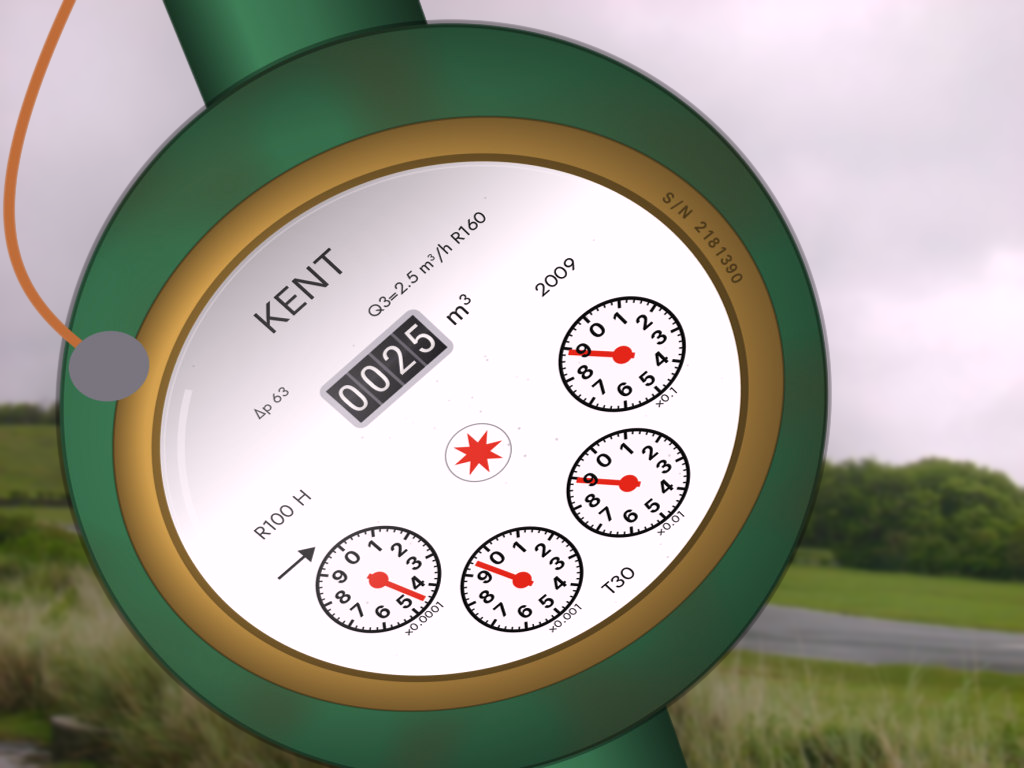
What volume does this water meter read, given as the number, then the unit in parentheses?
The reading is 25.8894 (m³)
